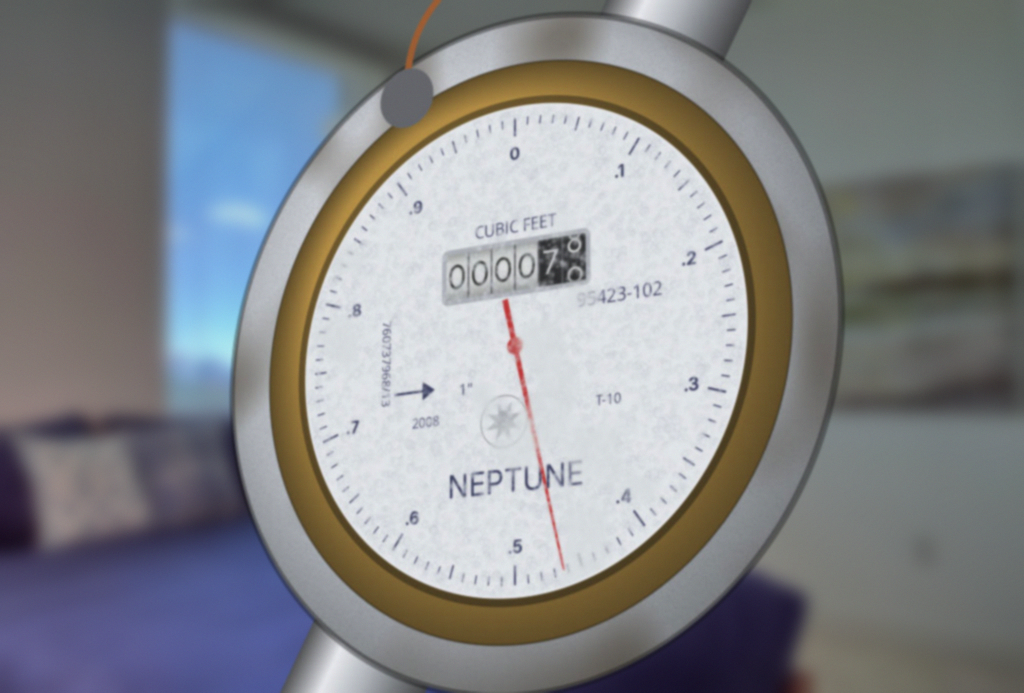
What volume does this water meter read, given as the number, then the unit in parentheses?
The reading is 78.46 (ft³)
